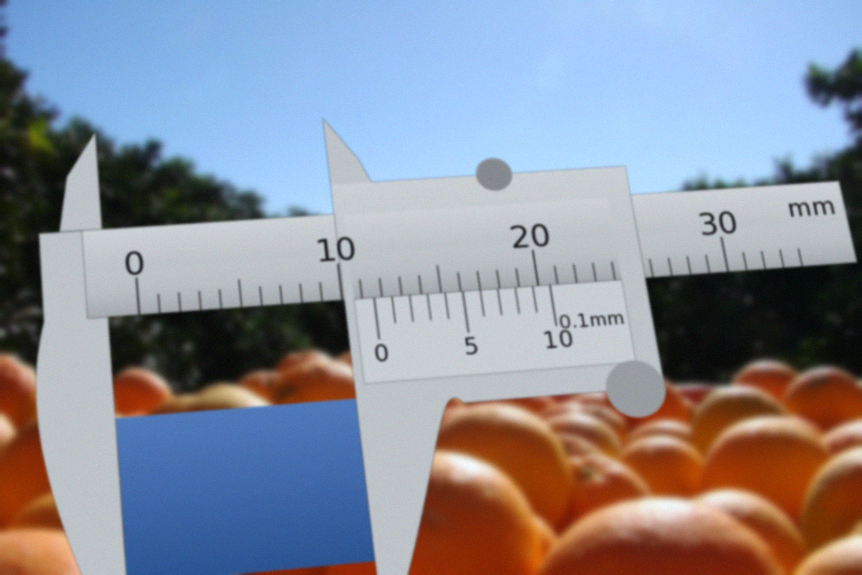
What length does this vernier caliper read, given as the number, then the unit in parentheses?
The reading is 11.6 (mm)
